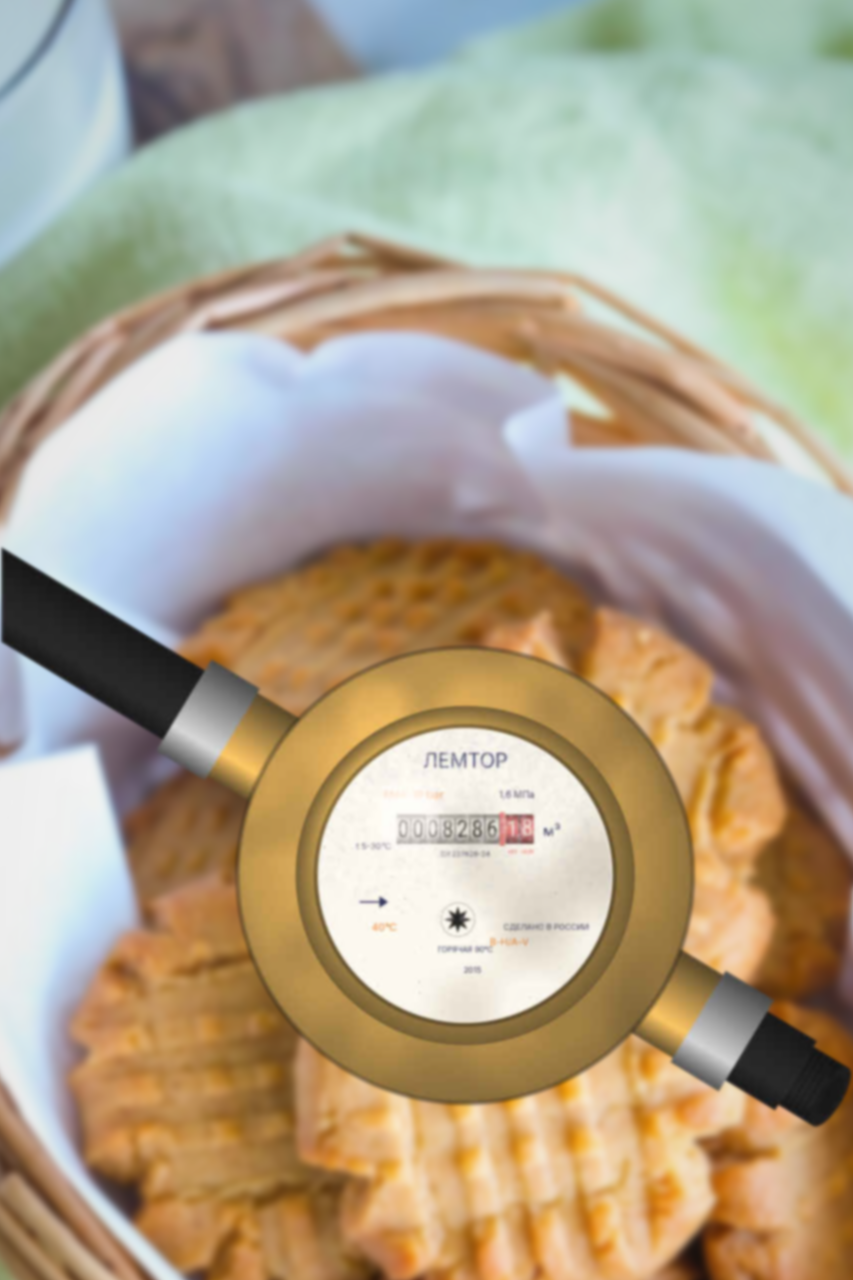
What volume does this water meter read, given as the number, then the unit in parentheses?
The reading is 8286.18 (m³)
